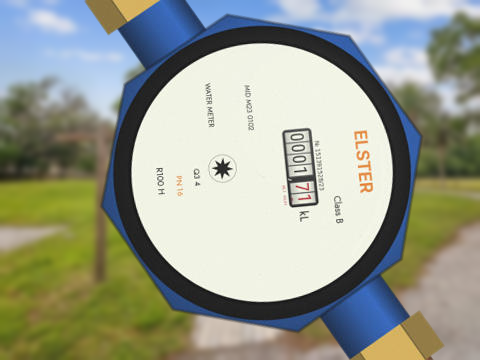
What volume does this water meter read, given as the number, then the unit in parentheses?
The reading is 1.71 (kL)
